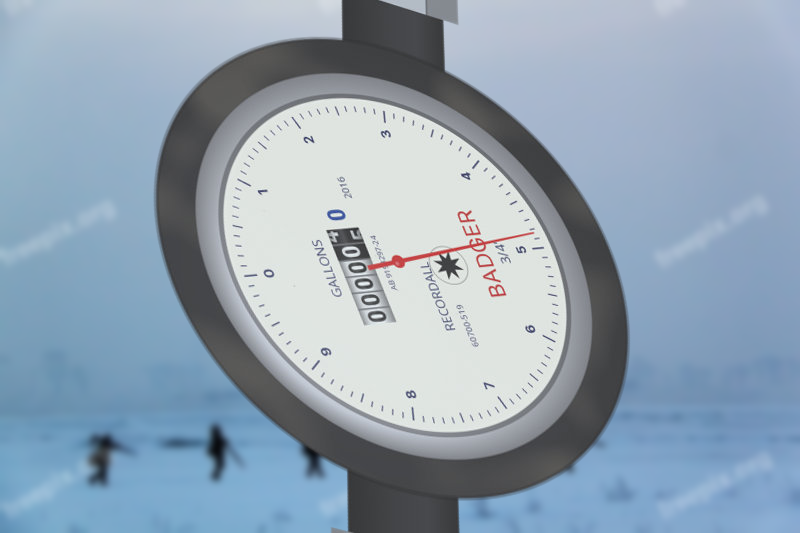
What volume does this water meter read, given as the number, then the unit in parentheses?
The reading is 44.8 (gal)
